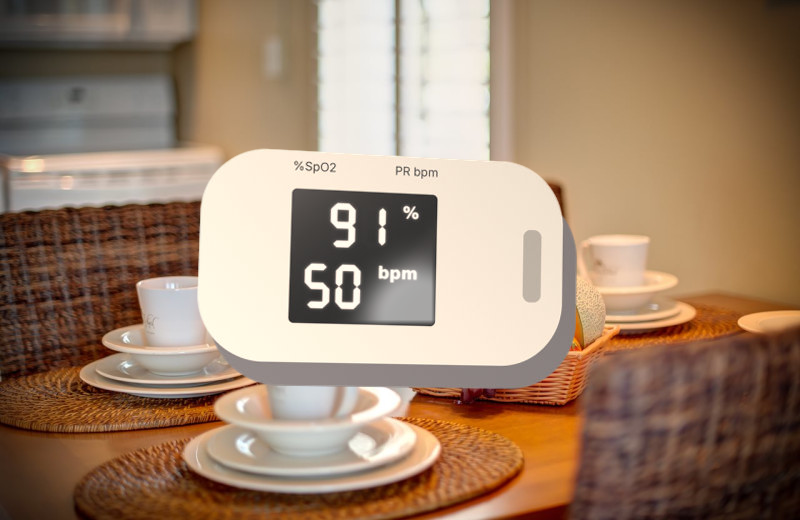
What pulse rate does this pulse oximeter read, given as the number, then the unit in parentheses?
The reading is 50 (bpm)
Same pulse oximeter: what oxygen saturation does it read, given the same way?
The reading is 91 (%)
